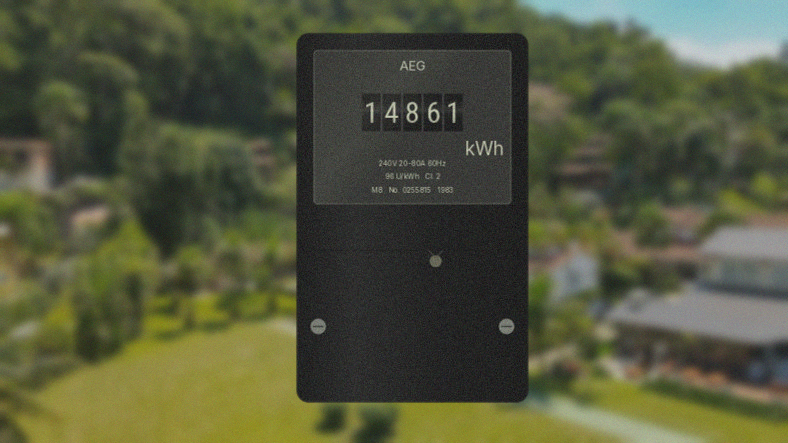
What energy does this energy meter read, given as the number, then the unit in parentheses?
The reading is 14861 (kWh)
